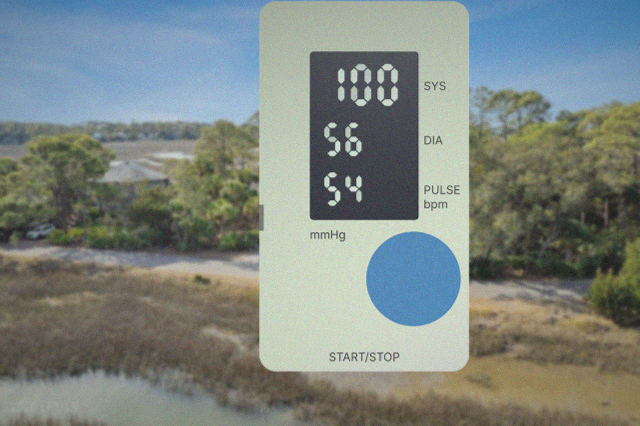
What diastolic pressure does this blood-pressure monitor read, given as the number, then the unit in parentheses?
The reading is 56 (mmHg)
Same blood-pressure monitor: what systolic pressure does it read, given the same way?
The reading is 100 (mmHg)
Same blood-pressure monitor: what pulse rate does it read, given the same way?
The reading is 54 (bpm)
